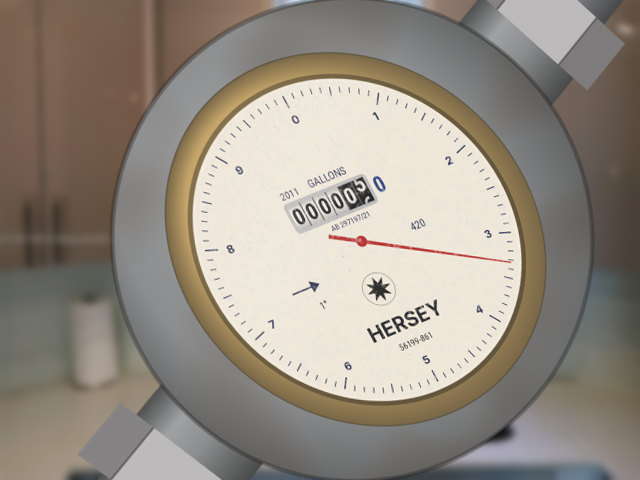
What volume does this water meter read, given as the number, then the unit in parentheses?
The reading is 53.3 (gal)
